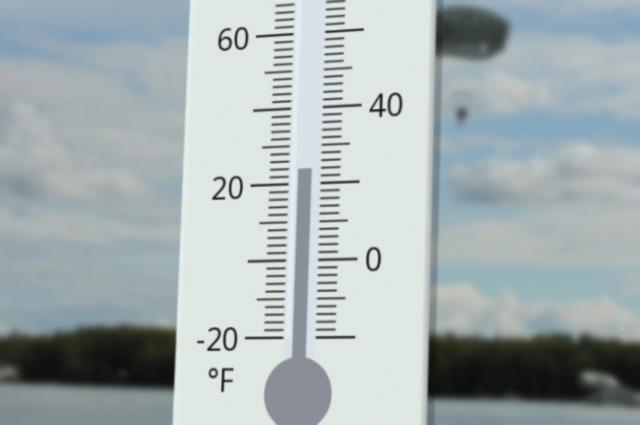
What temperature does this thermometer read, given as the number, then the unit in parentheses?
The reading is 24 (°F)
